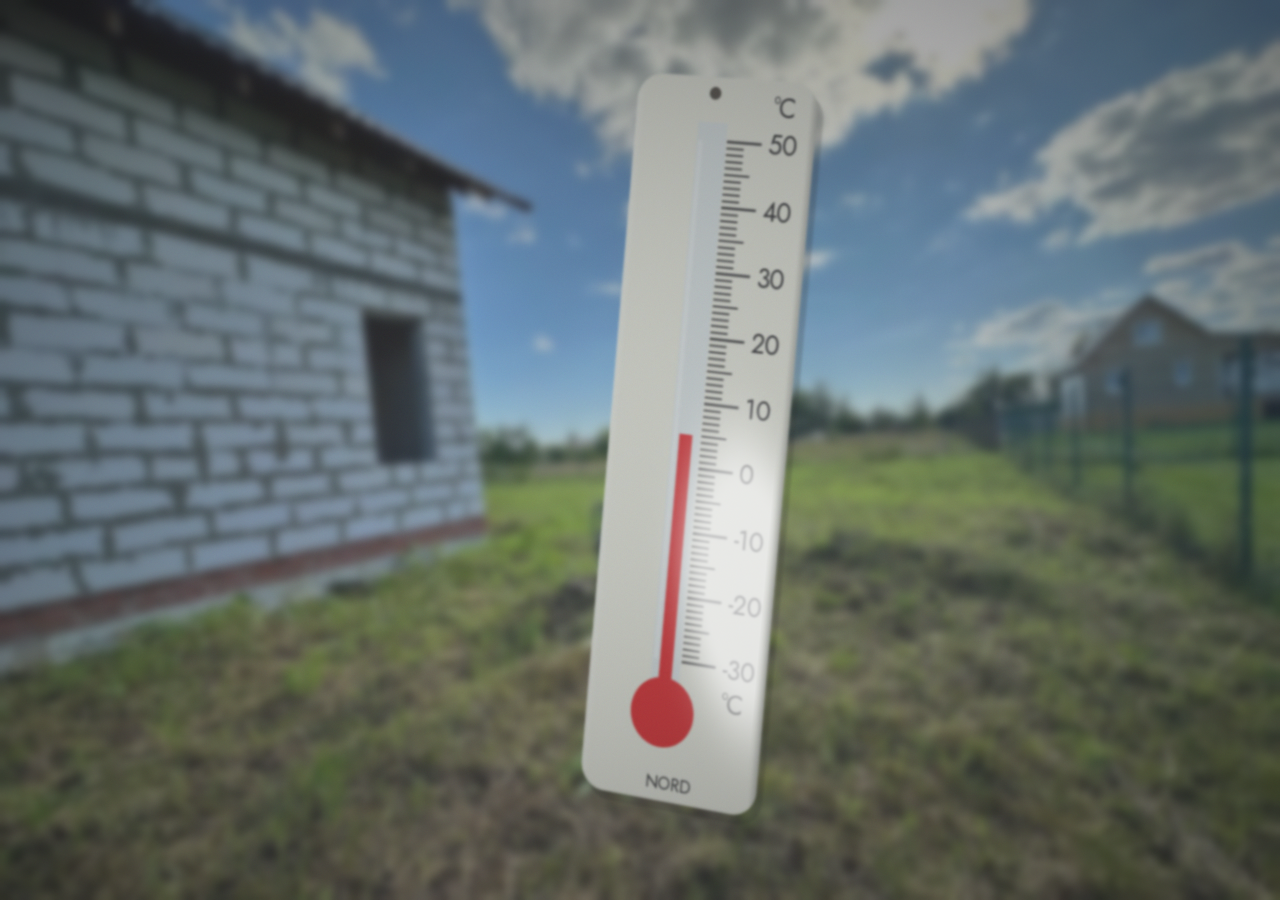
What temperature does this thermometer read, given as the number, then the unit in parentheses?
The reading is 5 (°C)
